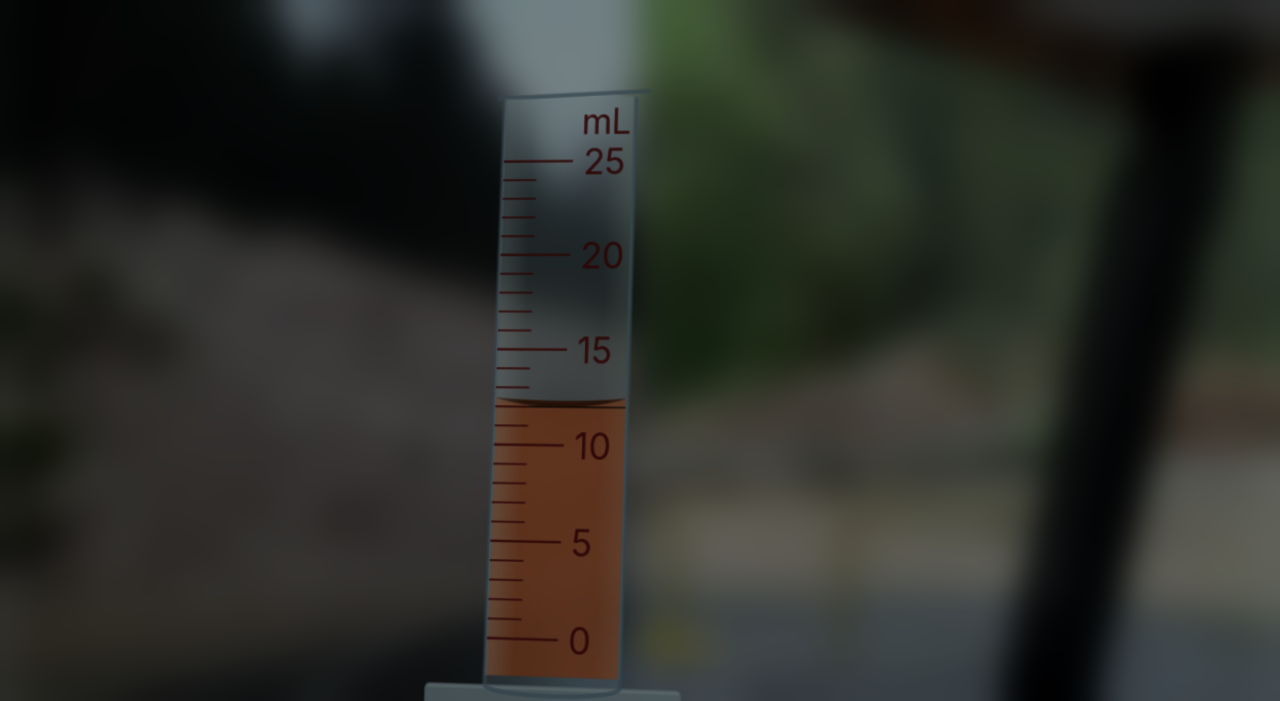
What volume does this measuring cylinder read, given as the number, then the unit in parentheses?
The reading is 12 (mL)
